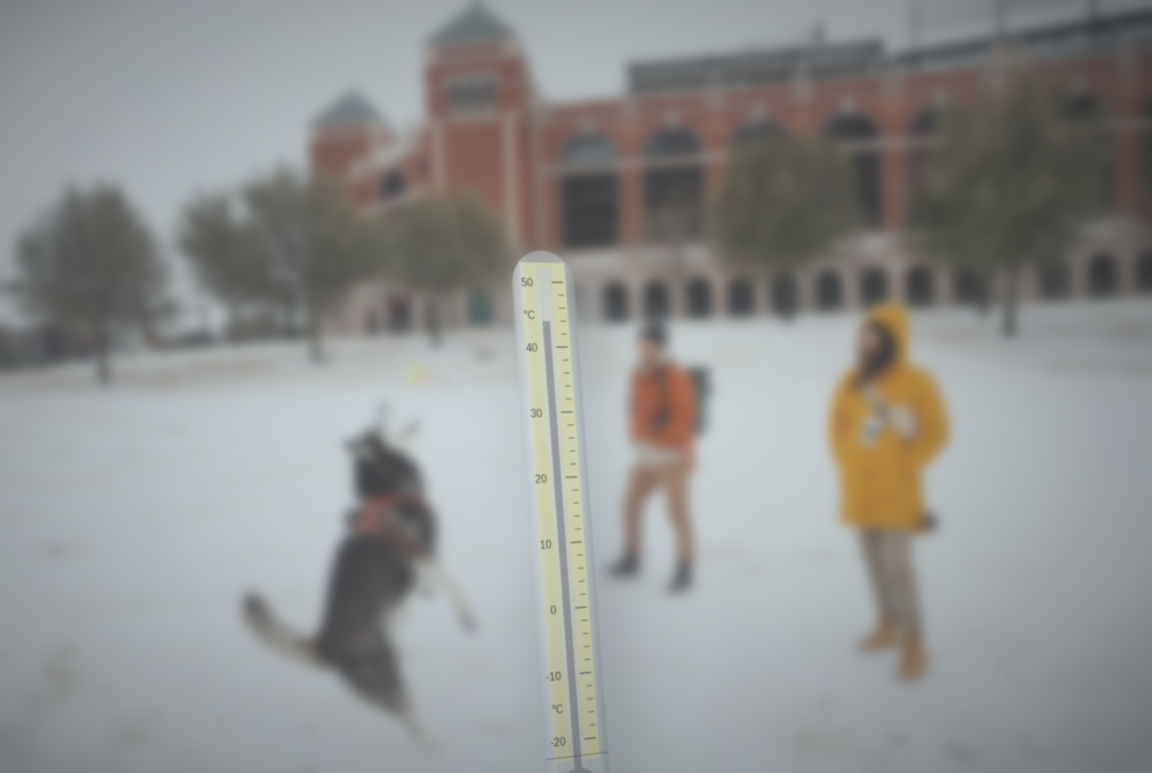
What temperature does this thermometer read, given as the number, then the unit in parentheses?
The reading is 44 (°C)
